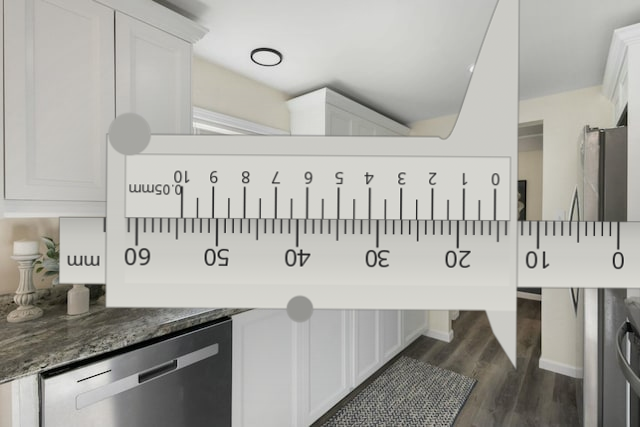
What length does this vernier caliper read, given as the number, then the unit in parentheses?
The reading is 15.4 (mm)
